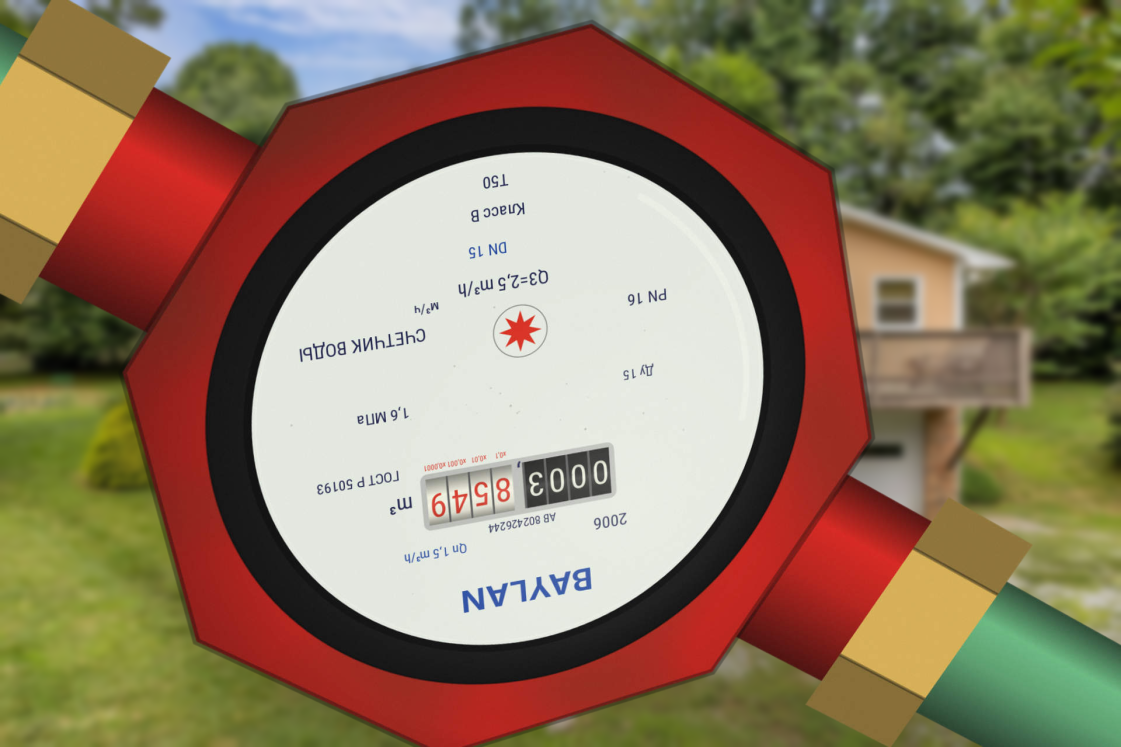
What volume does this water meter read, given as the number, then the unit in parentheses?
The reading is 3.8549 (m³)
